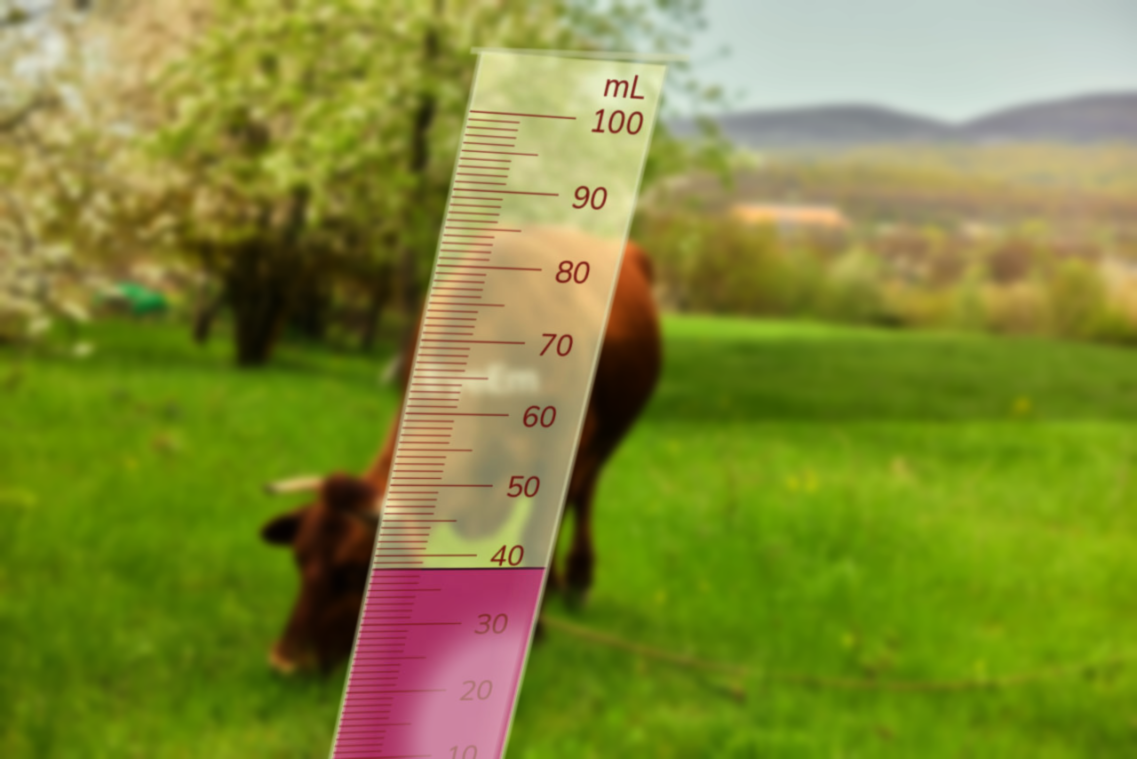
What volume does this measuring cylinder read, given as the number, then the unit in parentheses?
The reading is 38 (mL)
